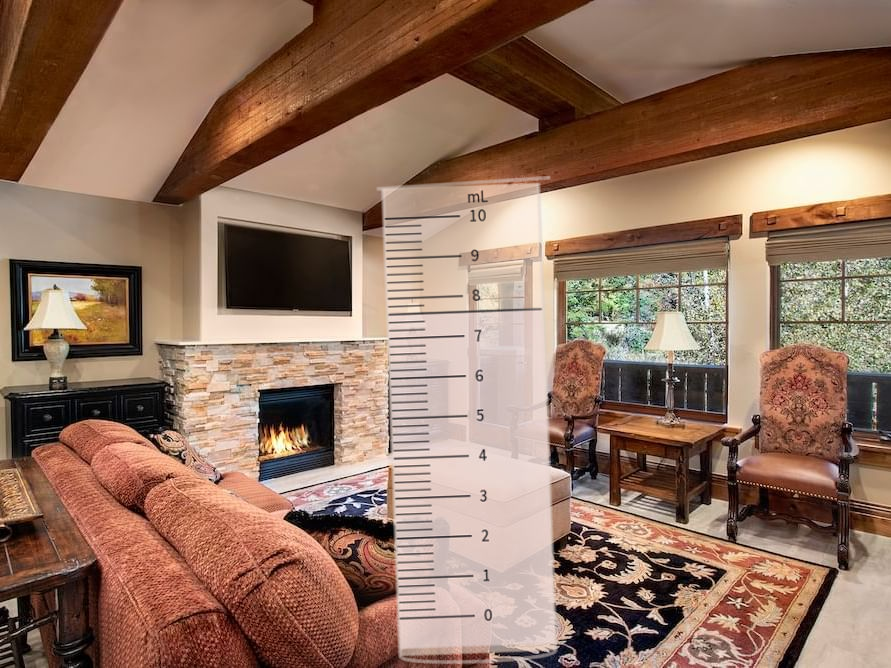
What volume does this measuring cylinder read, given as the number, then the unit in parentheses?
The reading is 7.6 (mL)
